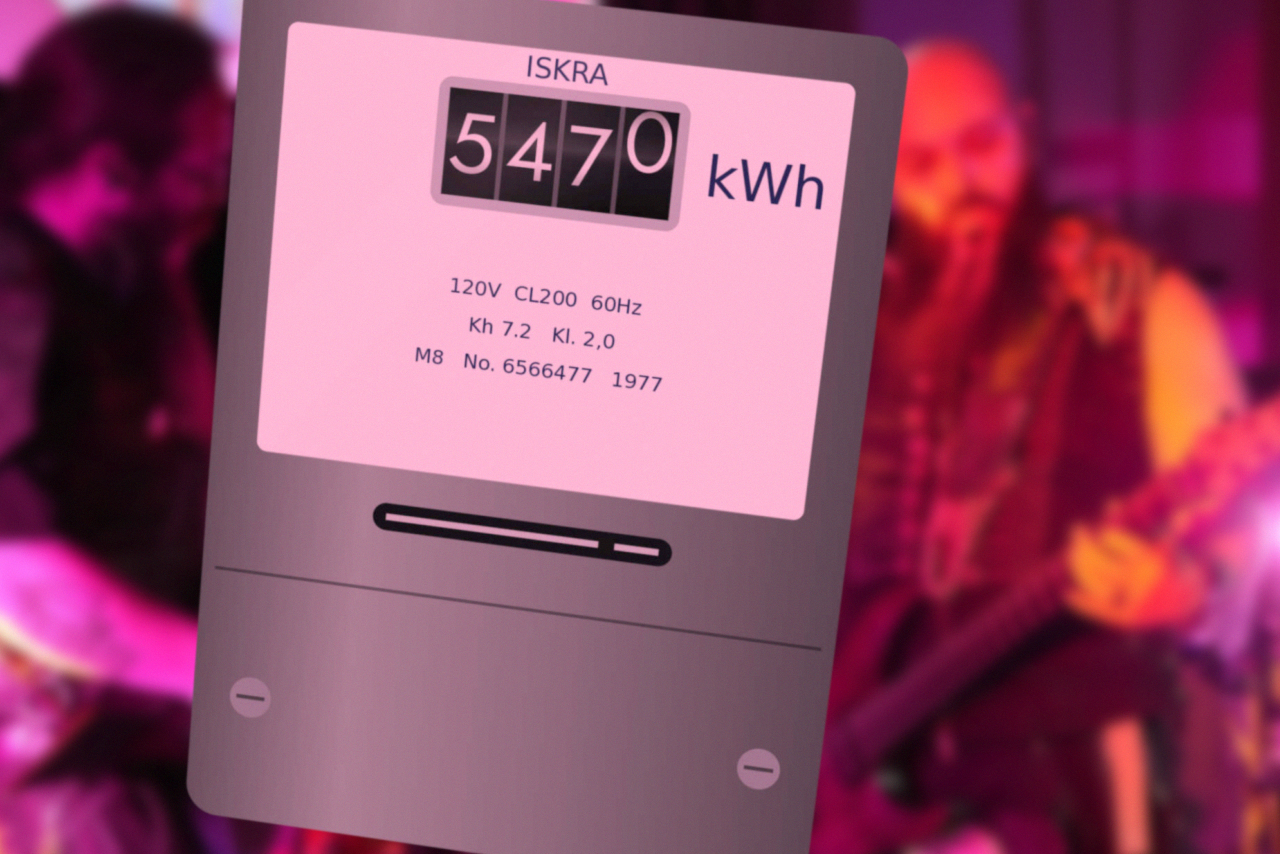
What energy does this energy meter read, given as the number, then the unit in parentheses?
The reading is 5470 (kWh)
